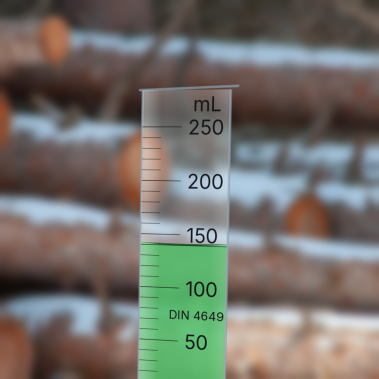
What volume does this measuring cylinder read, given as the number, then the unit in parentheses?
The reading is 140 (mL)
